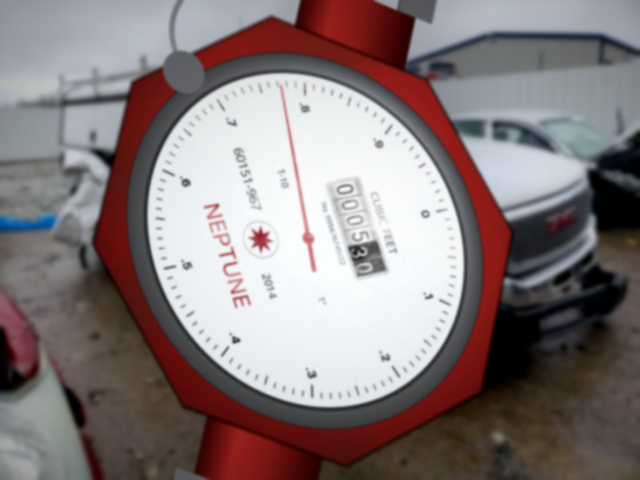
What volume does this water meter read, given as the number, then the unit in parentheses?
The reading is 529.77 (ft³)
